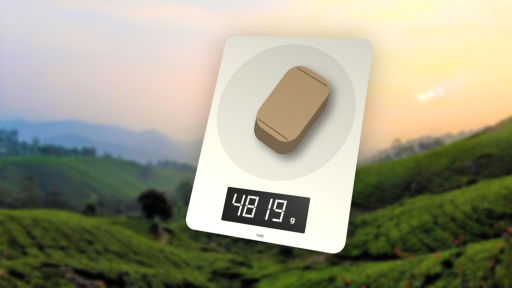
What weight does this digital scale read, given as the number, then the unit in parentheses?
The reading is 4819 (g)
